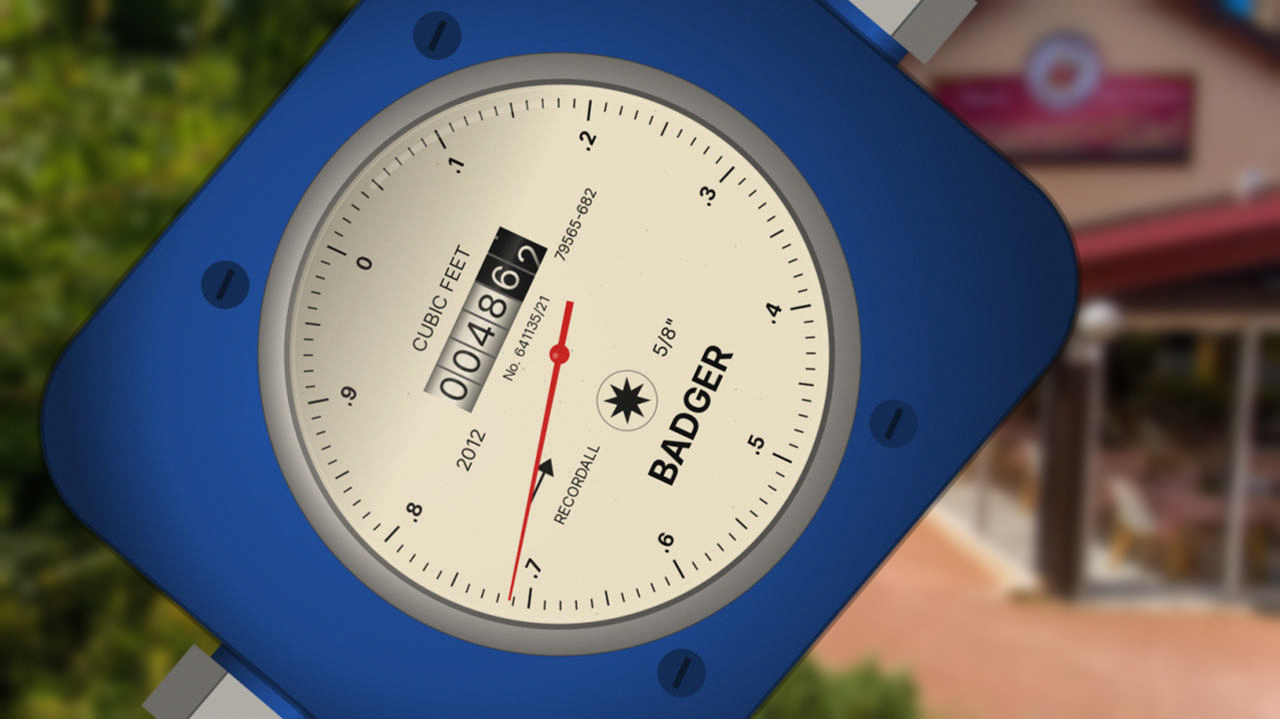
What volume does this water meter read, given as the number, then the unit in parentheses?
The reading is 4861.71 (ft³)
